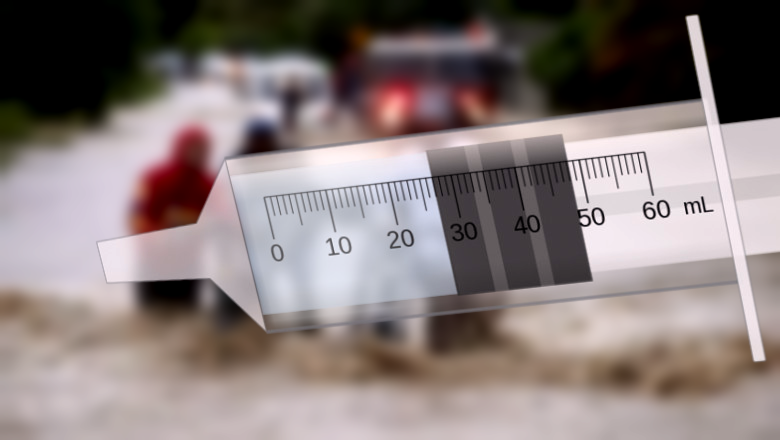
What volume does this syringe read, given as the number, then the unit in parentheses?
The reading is 27 (mL)
